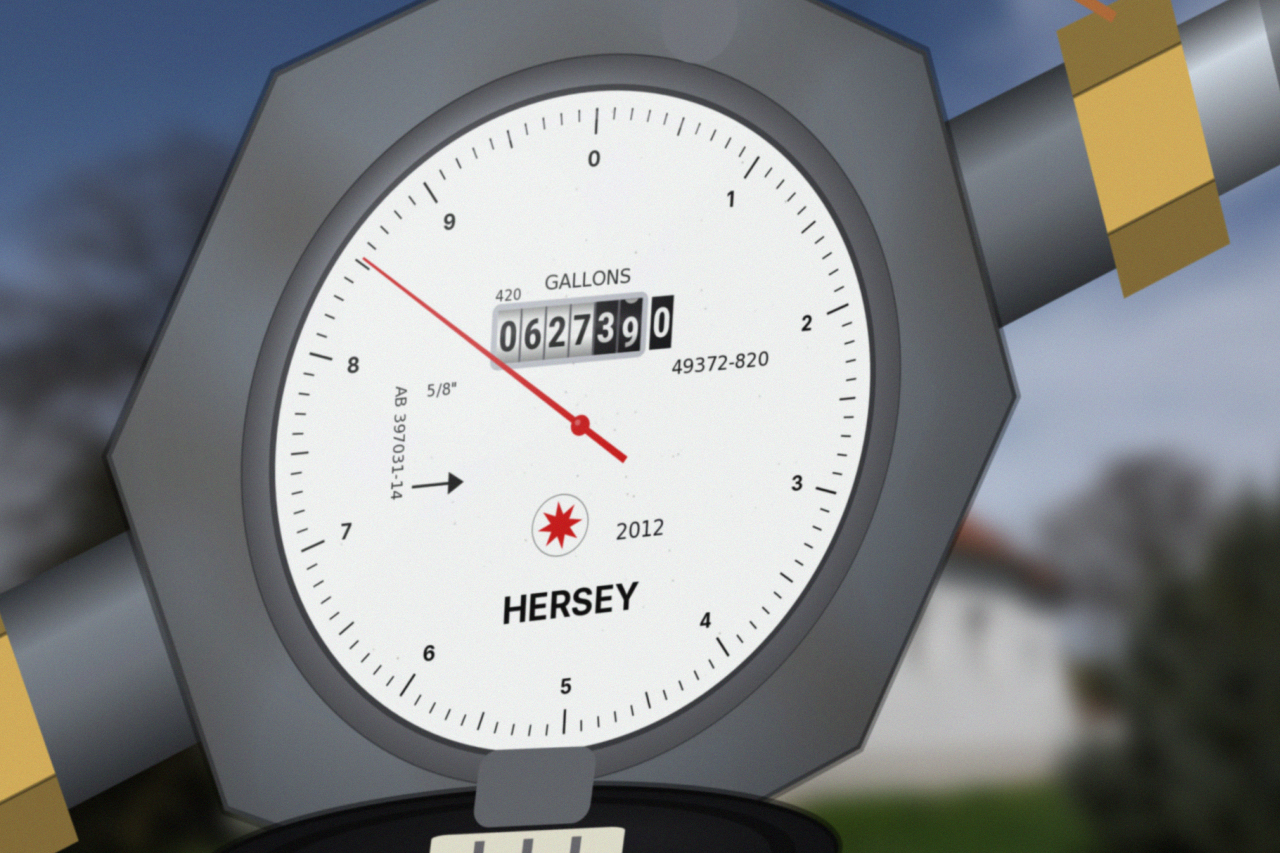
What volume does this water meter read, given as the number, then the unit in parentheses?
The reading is 627388.5 (gal)
